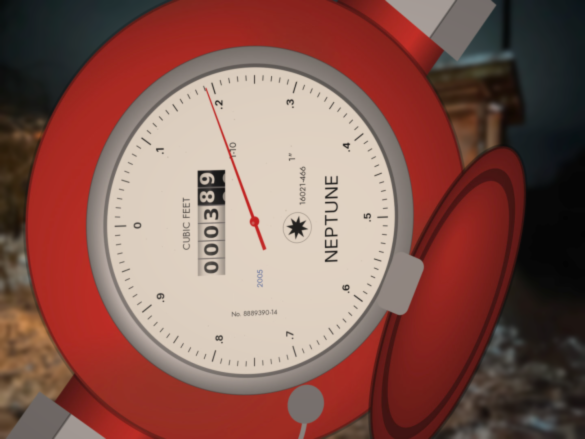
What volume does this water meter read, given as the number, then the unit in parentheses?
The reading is 389.19 (ft³)
